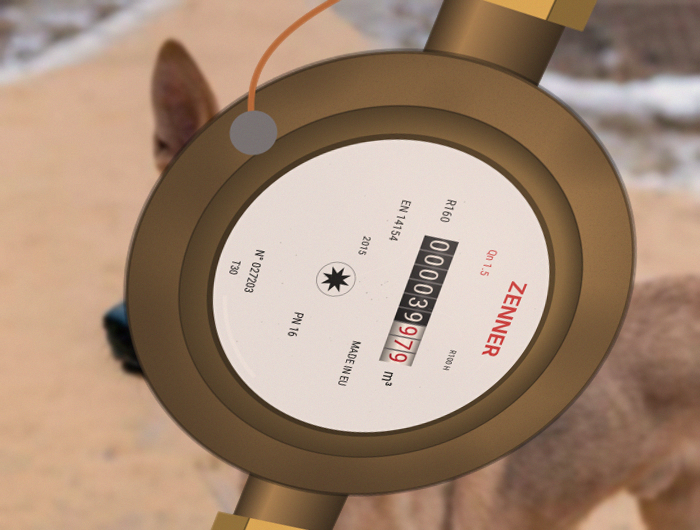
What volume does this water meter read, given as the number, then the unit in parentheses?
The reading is 39.979 (m³)
